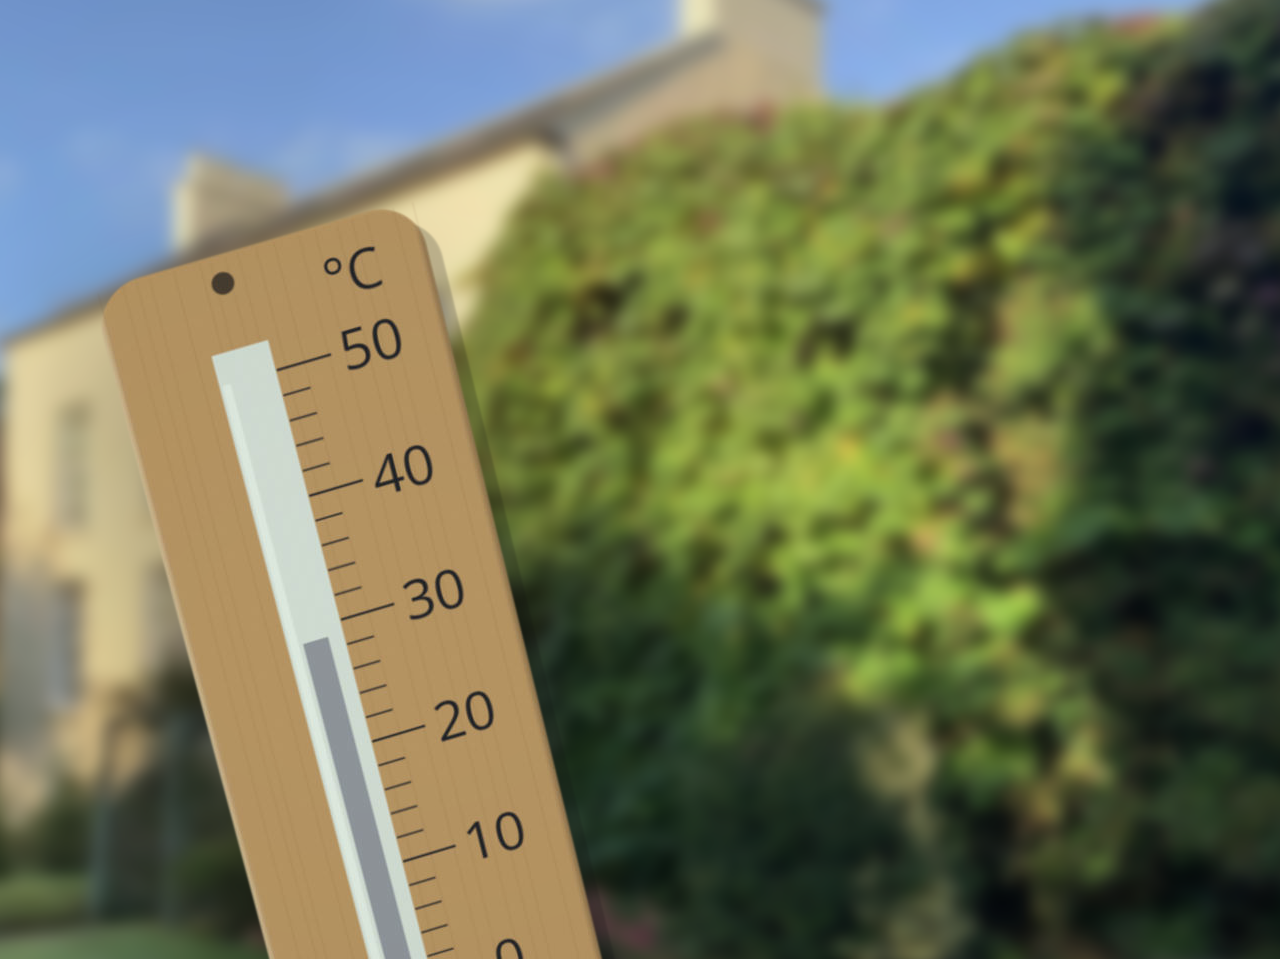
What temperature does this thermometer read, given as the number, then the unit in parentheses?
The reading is 29 (°C)
